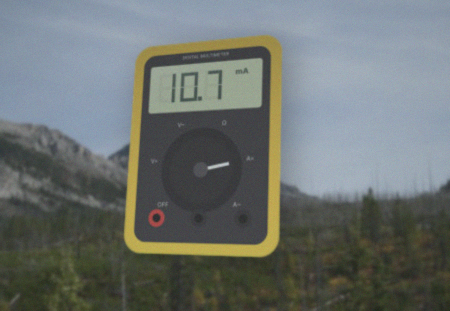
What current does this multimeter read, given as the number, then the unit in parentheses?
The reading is 10.7 (mA)
